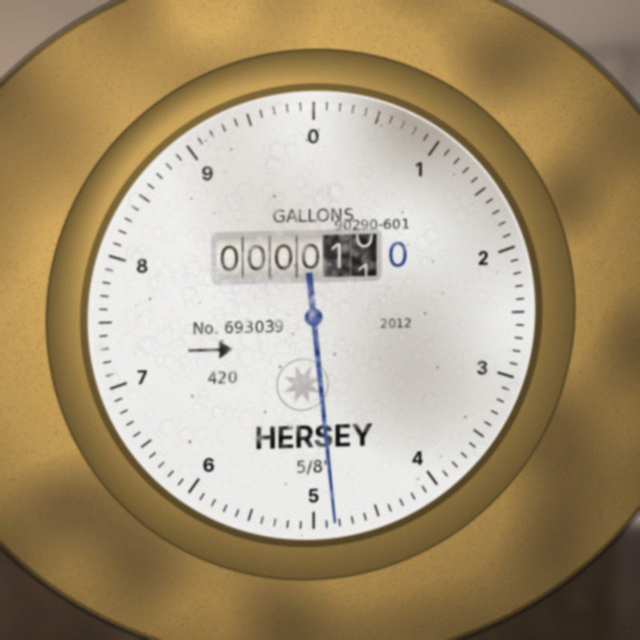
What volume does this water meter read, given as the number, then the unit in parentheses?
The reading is 104.8 (gal)
